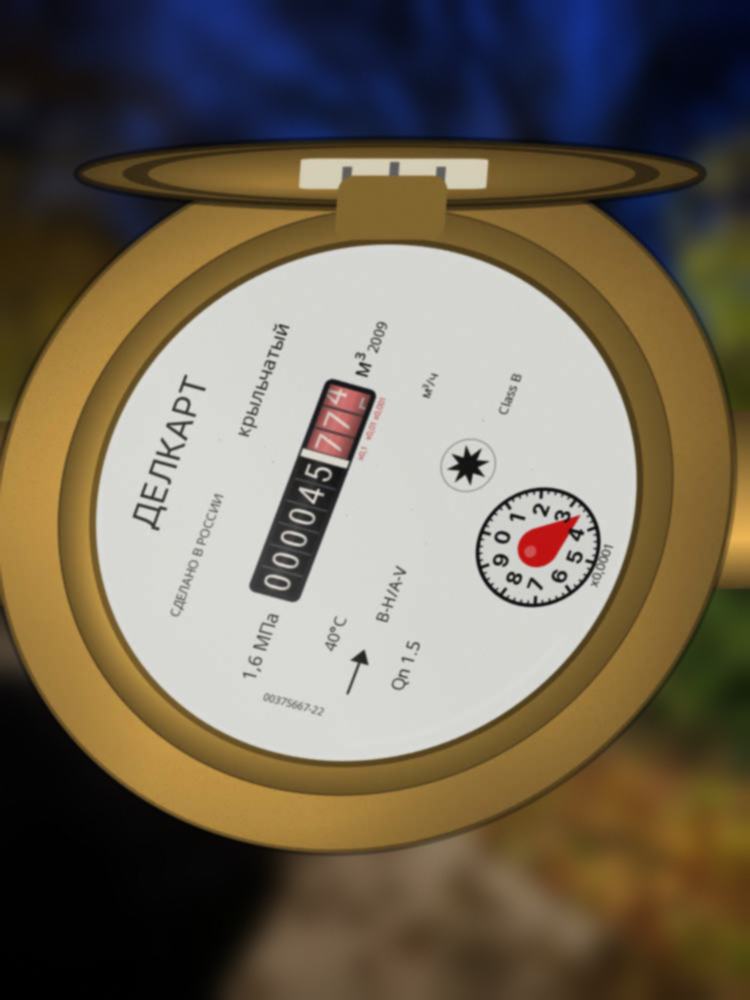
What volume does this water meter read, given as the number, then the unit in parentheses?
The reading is 45.7743 (m³)
